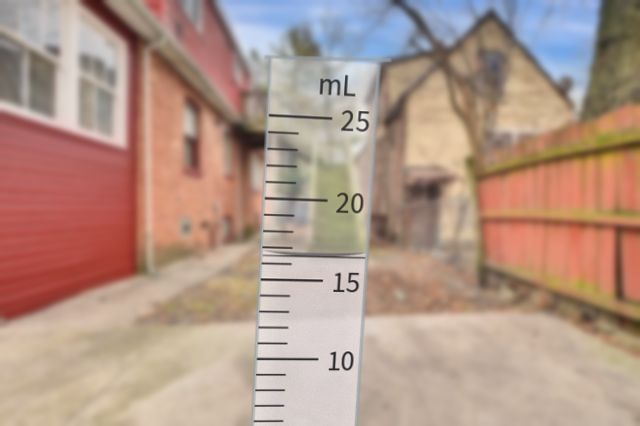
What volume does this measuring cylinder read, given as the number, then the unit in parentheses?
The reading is 16.5 (mL)
